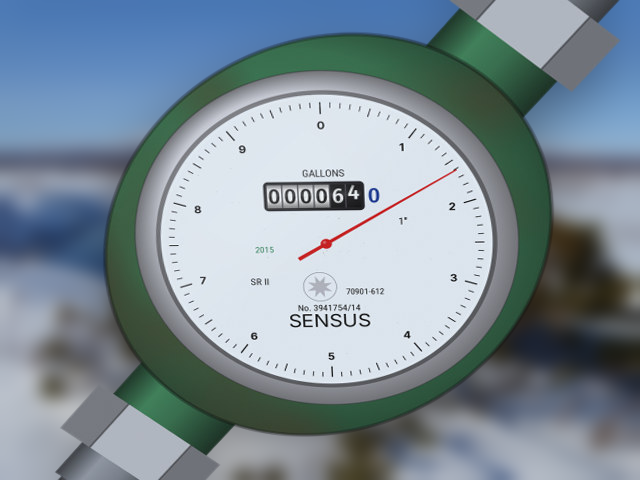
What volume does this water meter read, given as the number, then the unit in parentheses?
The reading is 641.6 (gal)
